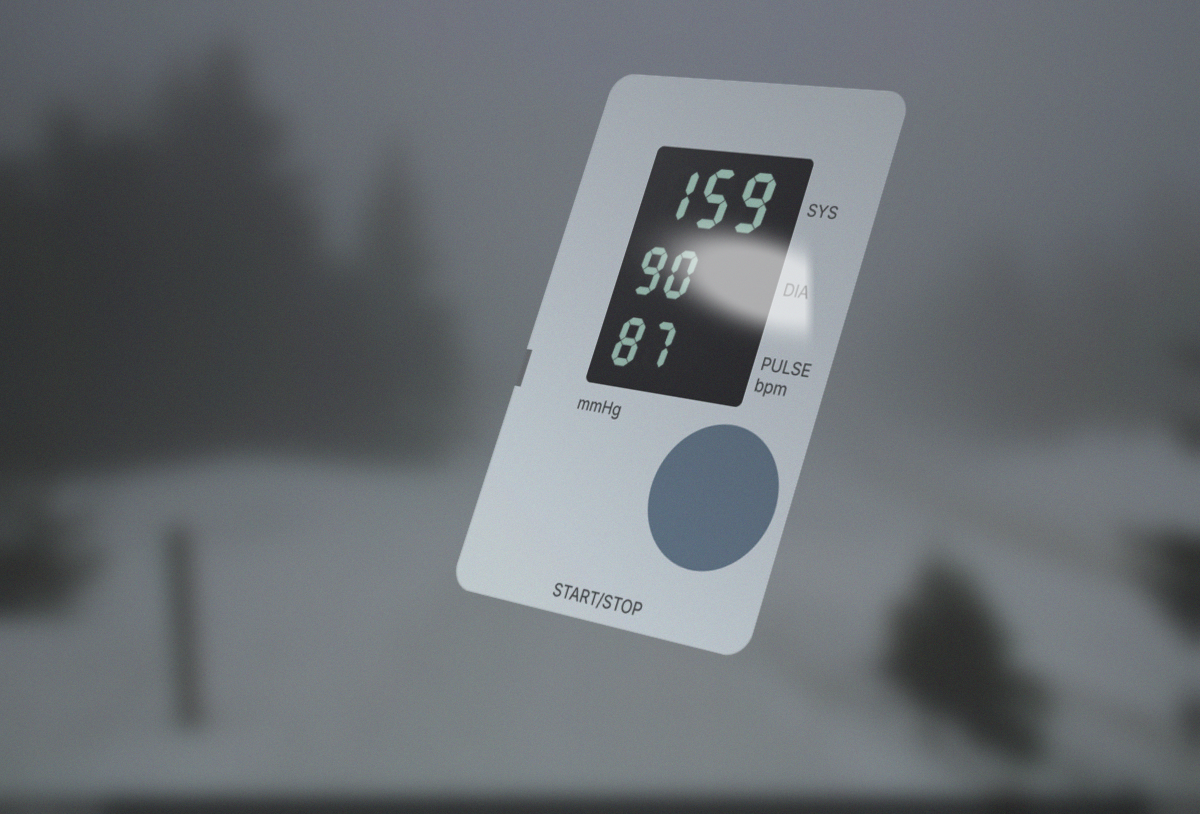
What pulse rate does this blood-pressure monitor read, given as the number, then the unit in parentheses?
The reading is 87 (bpm)
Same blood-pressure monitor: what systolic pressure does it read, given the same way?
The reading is 159 (mmHg)
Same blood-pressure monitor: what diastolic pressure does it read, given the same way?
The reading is 90 (mmHg)
